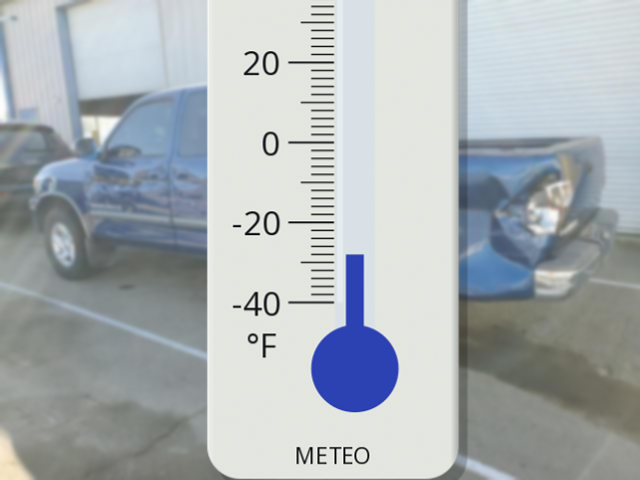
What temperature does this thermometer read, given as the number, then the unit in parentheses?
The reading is -28 (°F)
